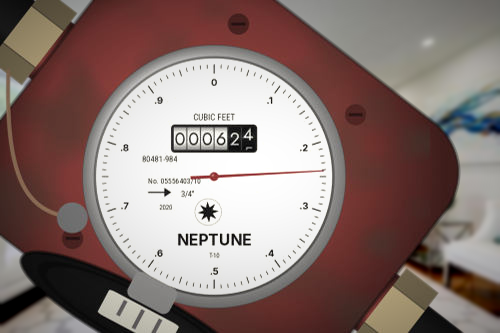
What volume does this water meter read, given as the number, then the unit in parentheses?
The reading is 624.24 (ft³)
